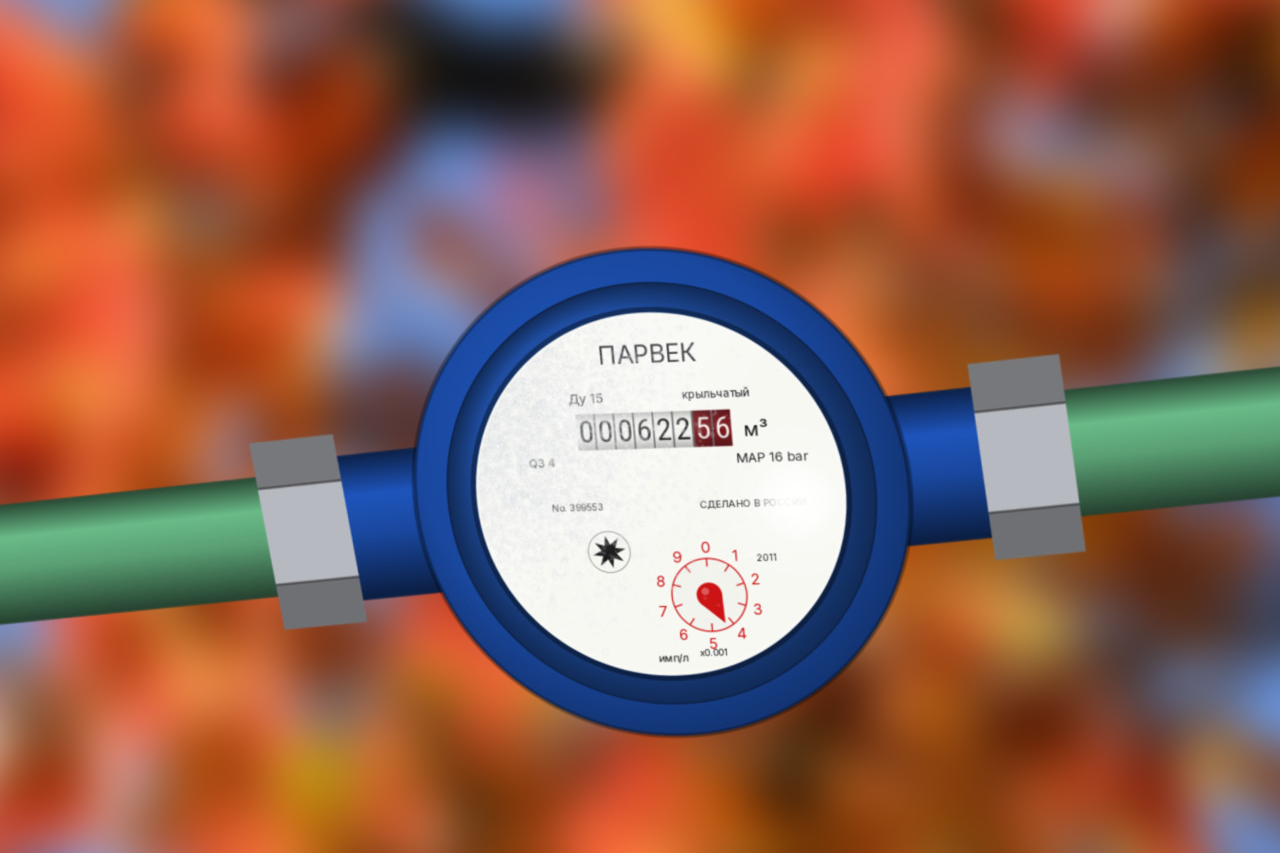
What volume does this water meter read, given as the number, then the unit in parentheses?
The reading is 622.564 (m³)
